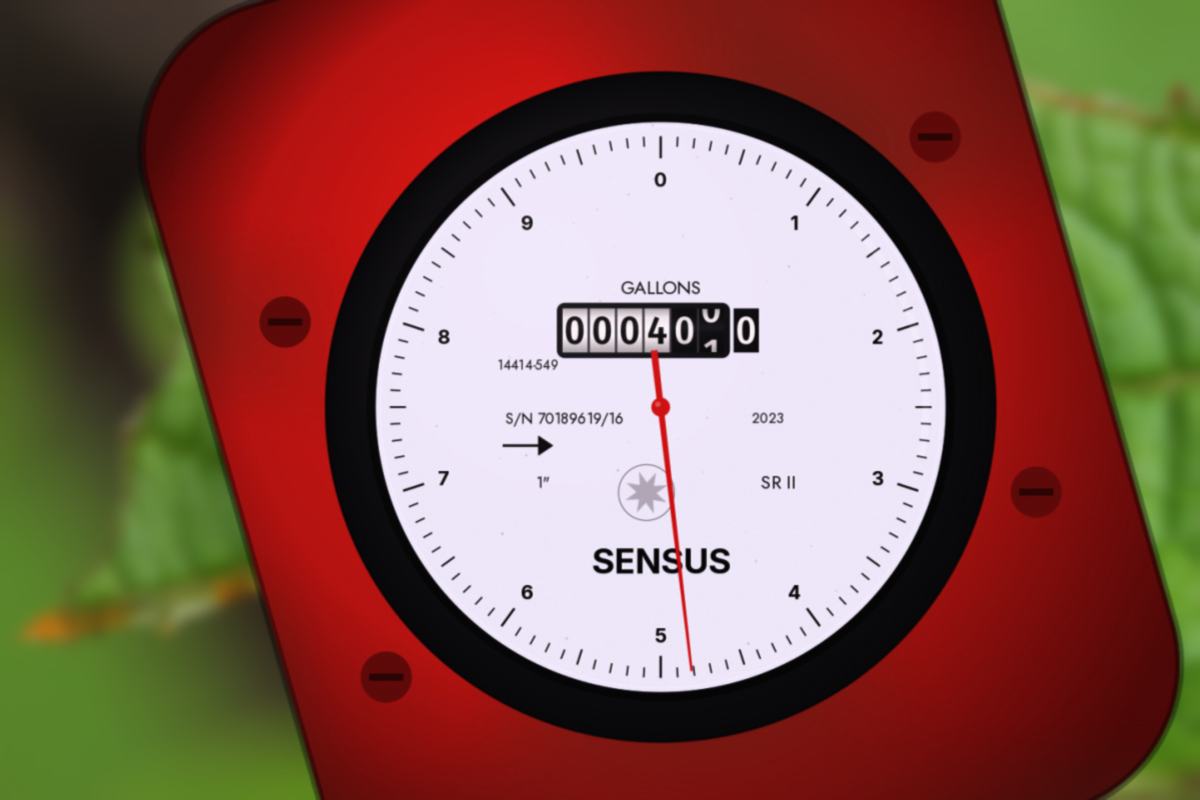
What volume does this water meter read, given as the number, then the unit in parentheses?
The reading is 4004.8 (gal)
